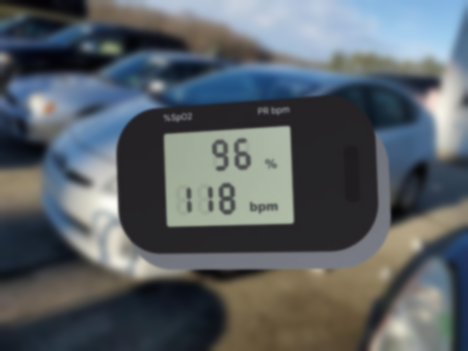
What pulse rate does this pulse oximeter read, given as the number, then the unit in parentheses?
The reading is 118 (bpm)
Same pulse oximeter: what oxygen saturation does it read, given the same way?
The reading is 96 (%)
